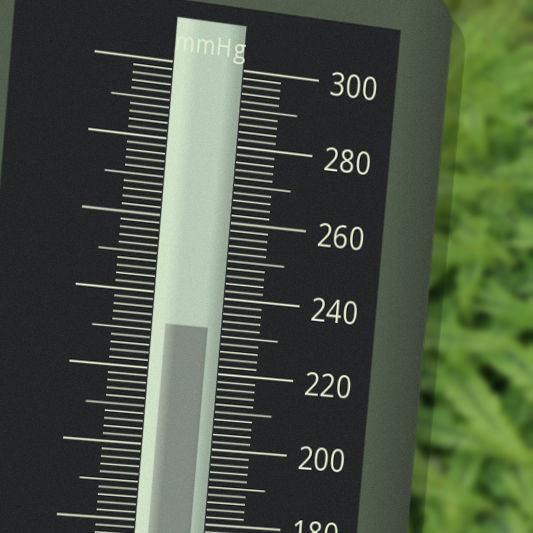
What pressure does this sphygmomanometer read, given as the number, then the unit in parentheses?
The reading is 232 (mmHg)
